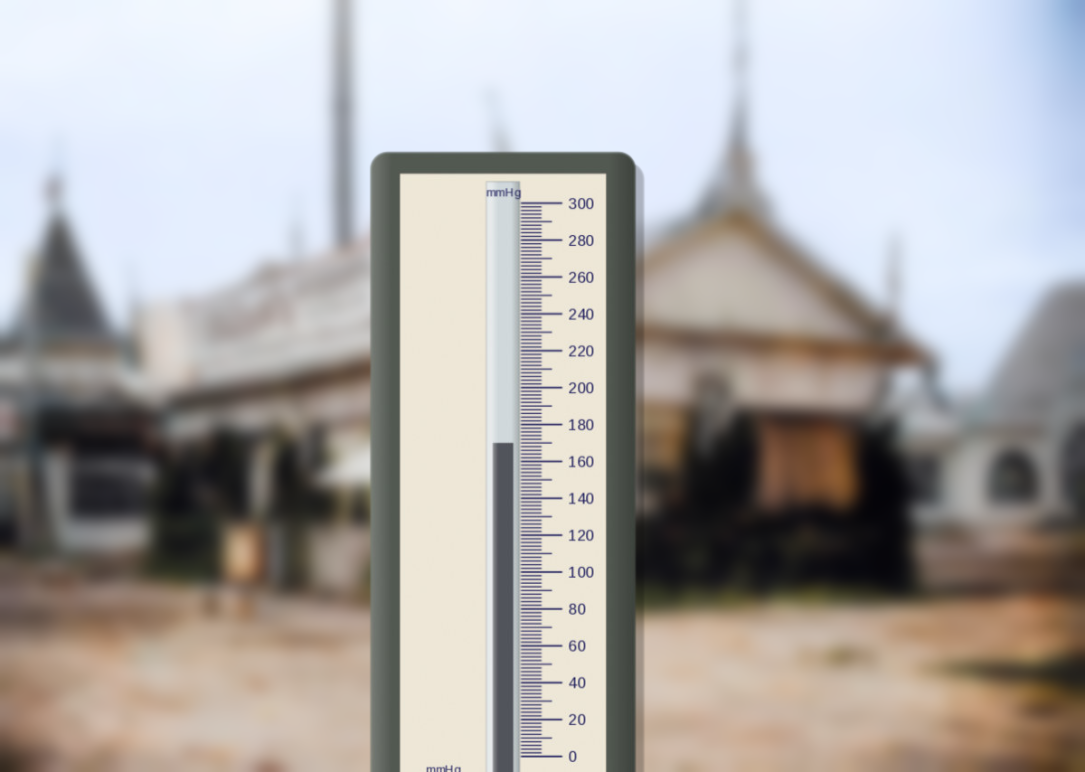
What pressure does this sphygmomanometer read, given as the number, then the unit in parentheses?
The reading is 170 (mmHg)
